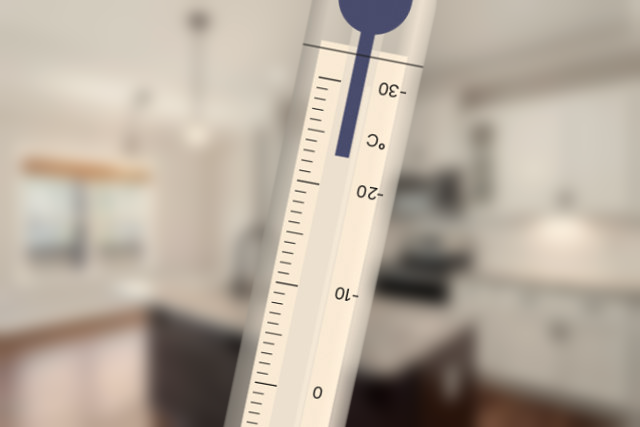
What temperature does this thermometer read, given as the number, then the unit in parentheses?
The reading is -23 (°C)
